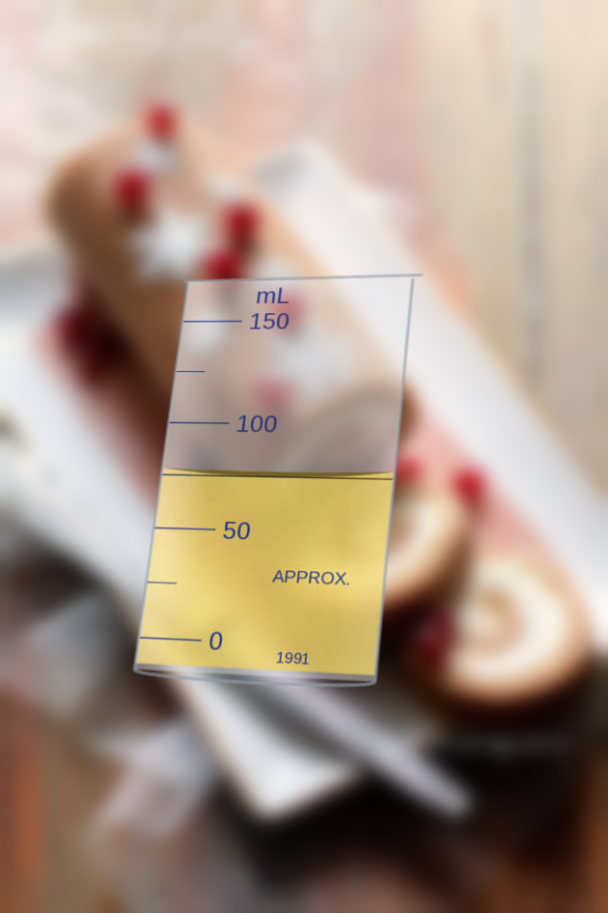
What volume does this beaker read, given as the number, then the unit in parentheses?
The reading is 75 (mL)
